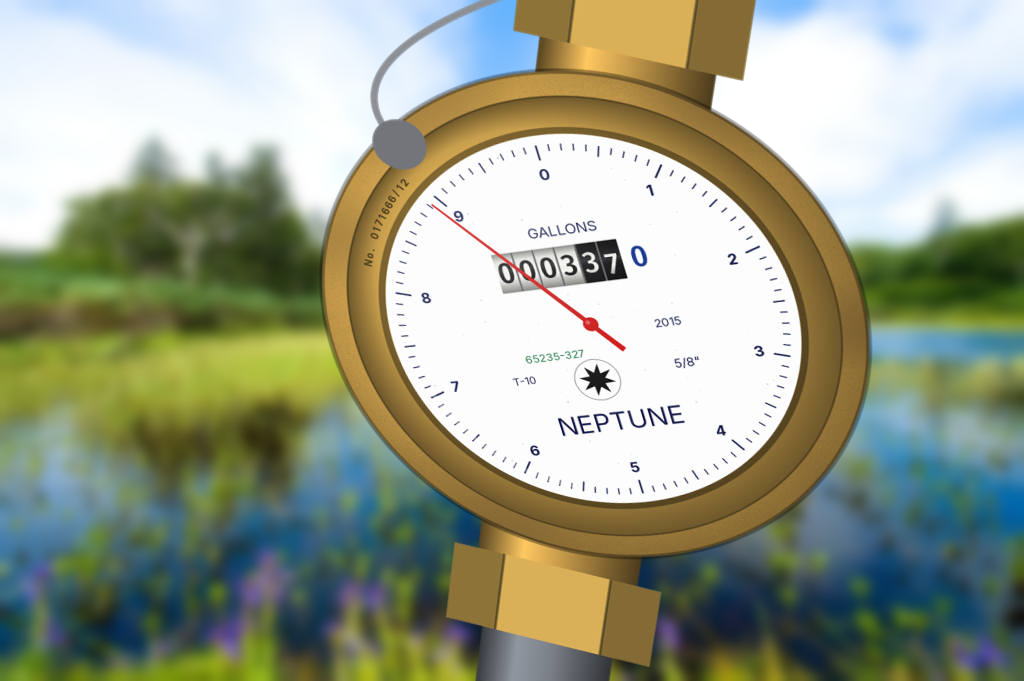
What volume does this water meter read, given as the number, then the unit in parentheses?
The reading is 3368.9 (gal)
